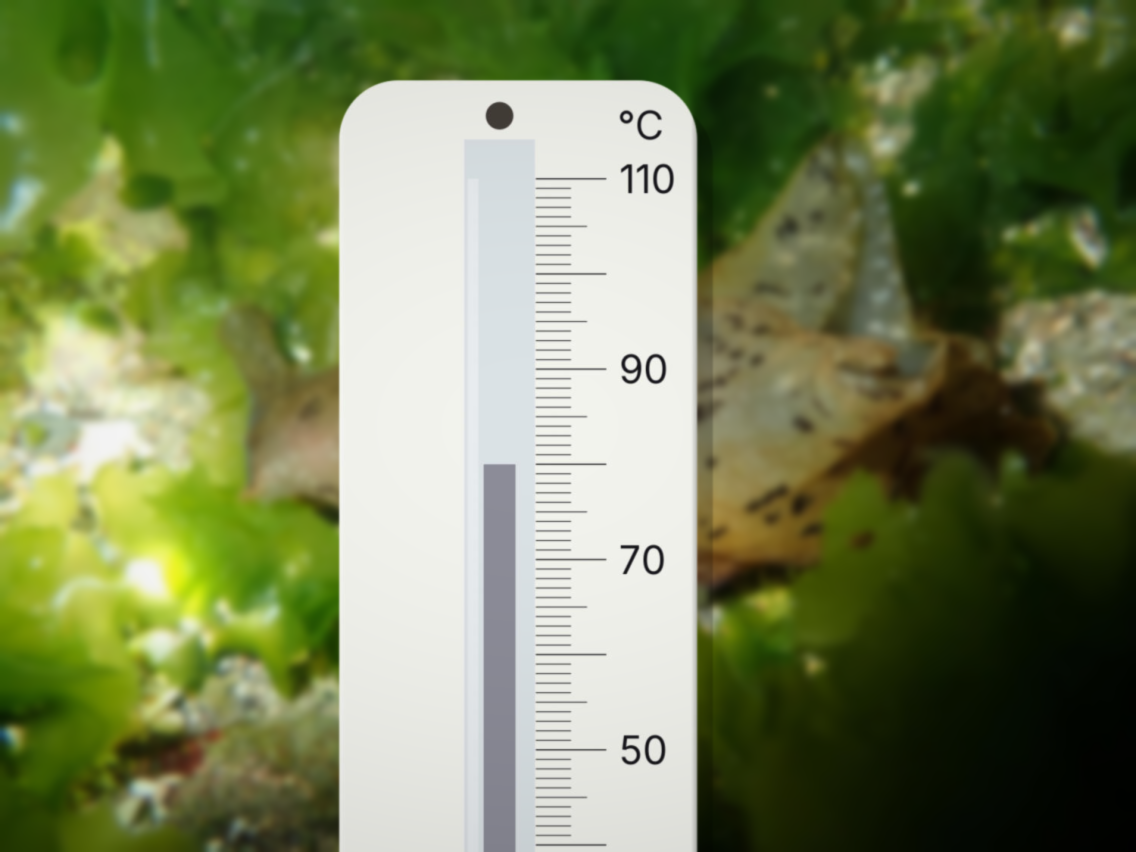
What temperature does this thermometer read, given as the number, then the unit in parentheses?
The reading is 80 (°C)
